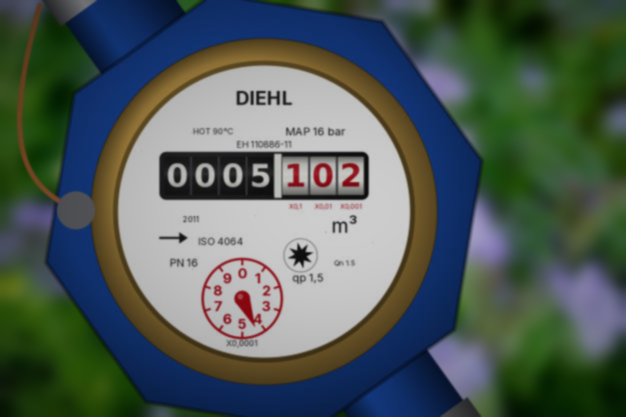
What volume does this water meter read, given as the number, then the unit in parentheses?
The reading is 5.1024 (m³)
